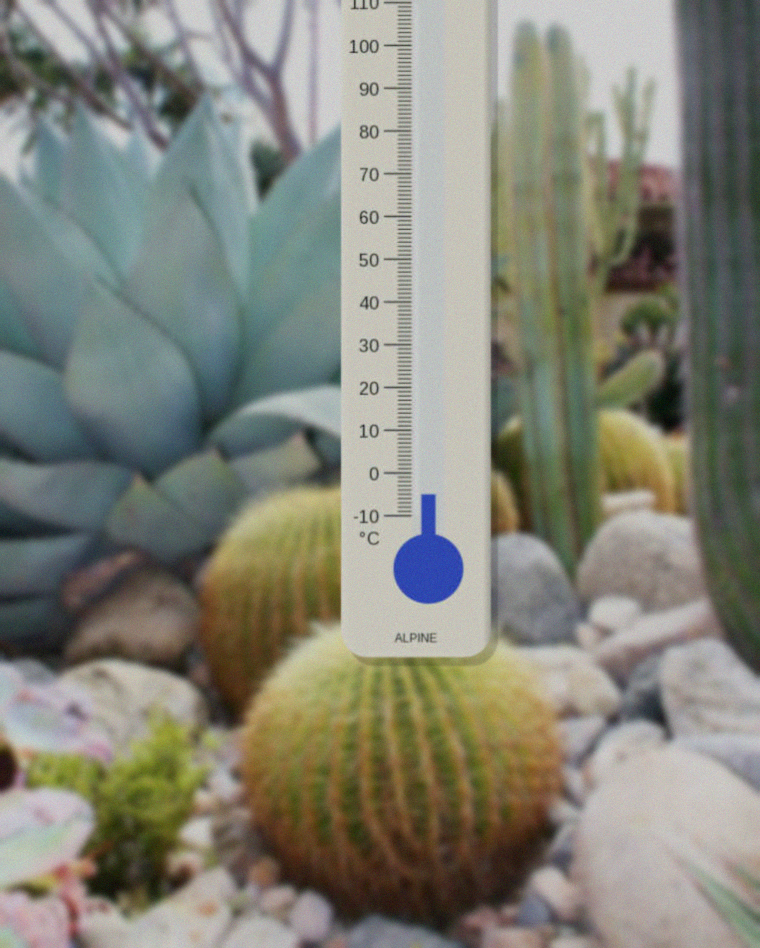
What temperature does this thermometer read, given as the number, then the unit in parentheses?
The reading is -5 (°C)
